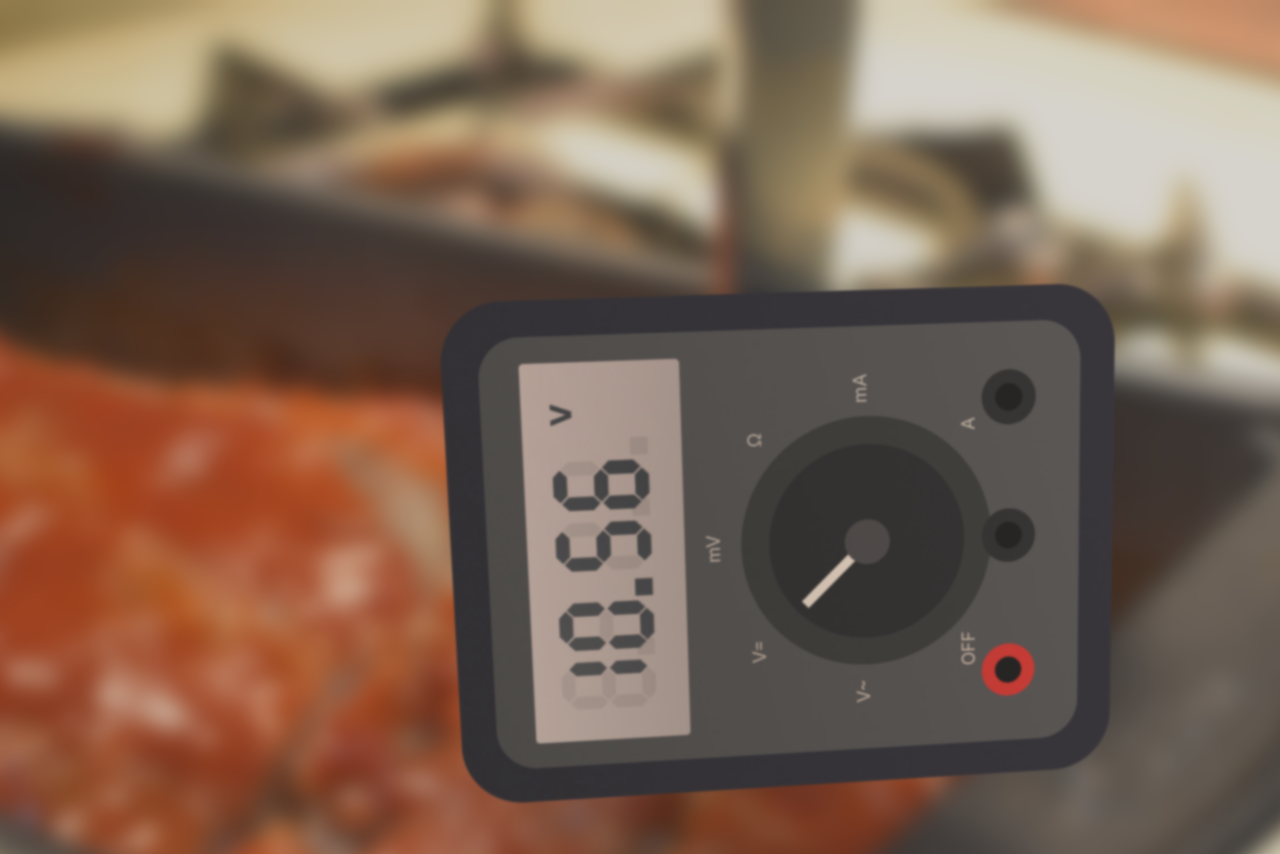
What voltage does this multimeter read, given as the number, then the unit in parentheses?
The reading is 10.56 (V)
